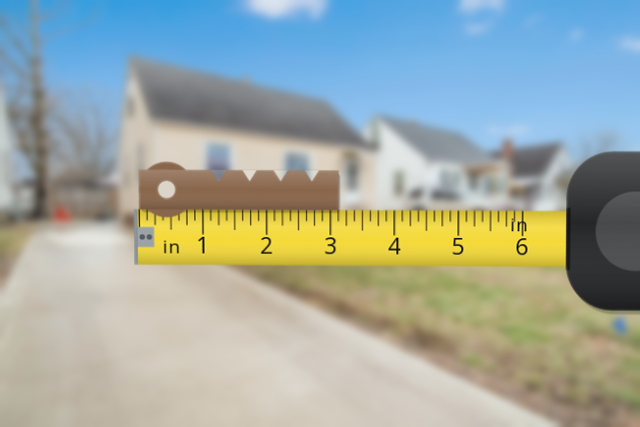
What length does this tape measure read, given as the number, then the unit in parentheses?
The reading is 3.125 (in)
